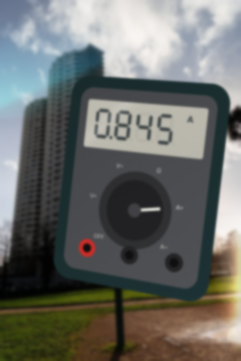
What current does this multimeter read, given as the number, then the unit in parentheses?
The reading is 0.845 (A)
